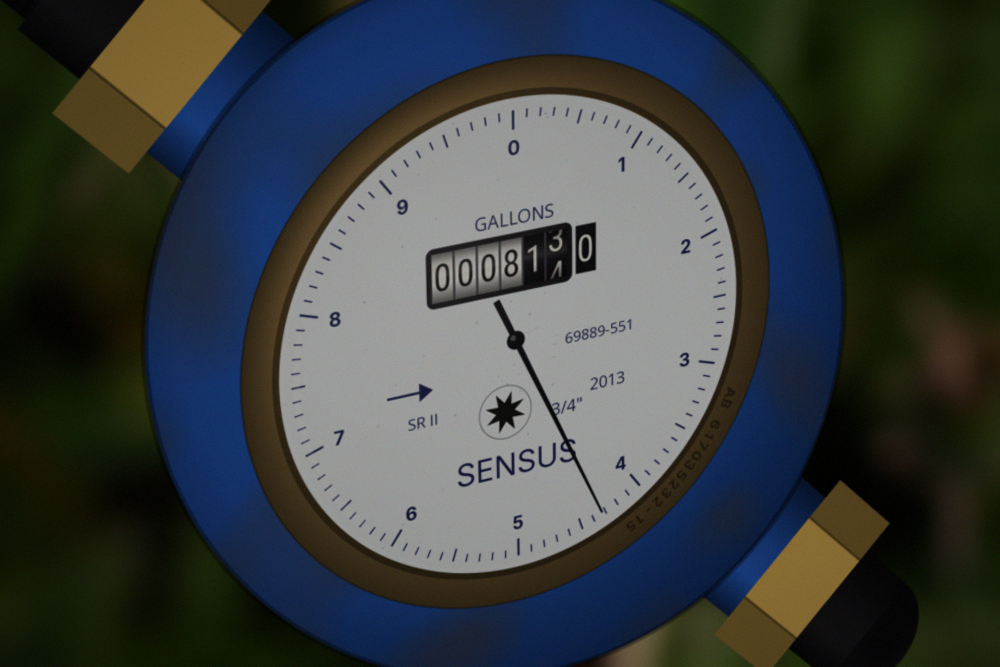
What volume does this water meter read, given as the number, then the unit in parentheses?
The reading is 8134.3 (gal)
